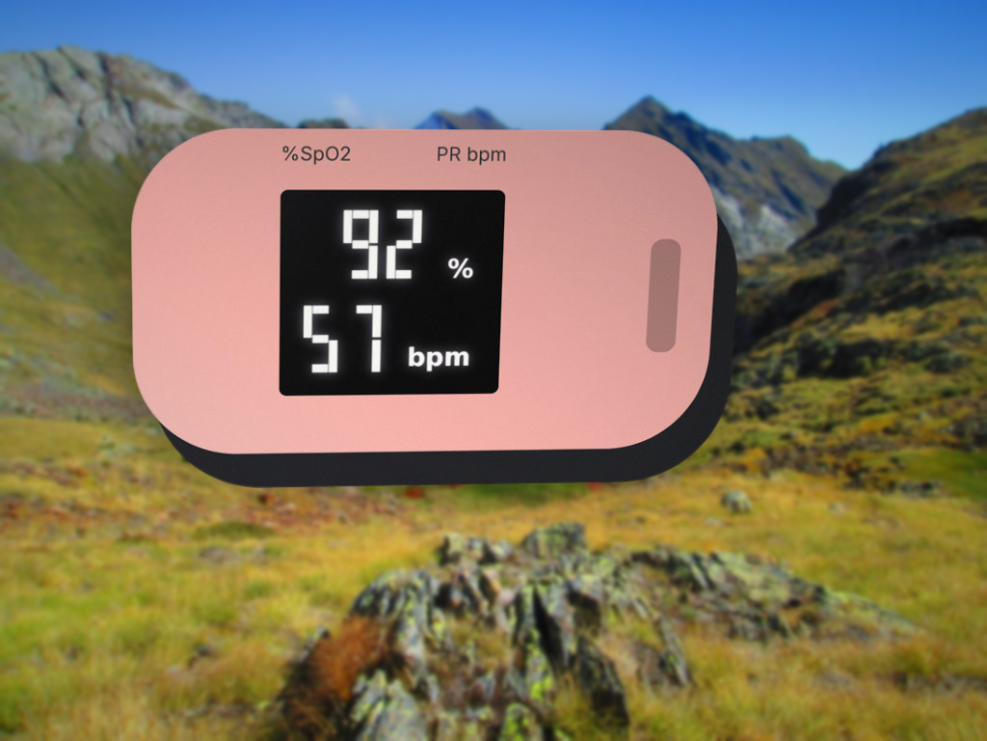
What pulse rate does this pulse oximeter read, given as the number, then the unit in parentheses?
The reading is 57 (bpm)
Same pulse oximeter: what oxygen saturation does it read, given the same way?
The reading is 92 (%)
